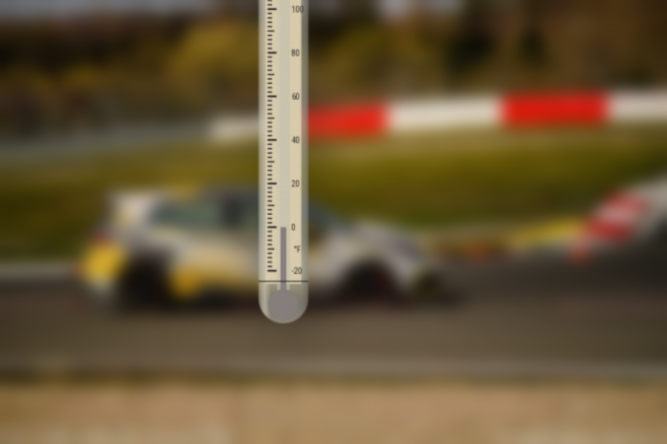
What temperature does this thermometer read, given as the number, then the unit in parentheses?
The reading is 0 (°F)
